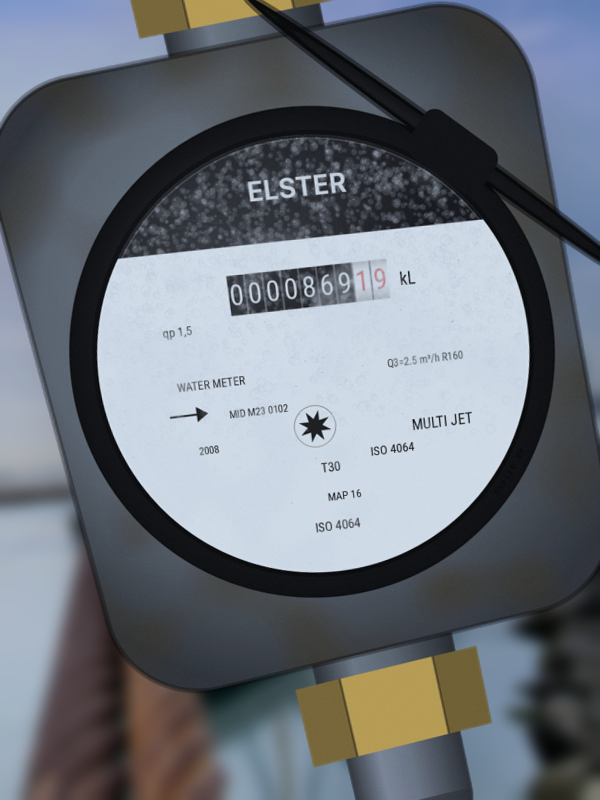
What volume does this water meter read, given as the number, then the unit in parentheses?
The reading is 869.19 (kL)
